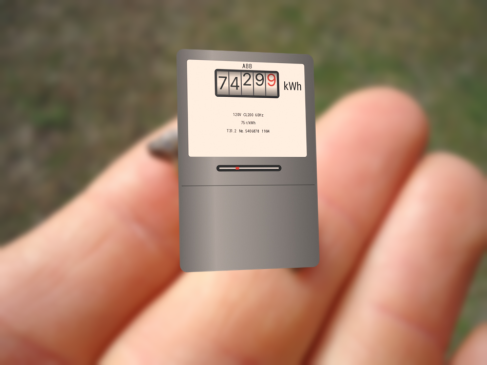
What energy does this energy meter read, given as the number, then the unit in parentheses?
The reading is 7429.9 (kWh)
